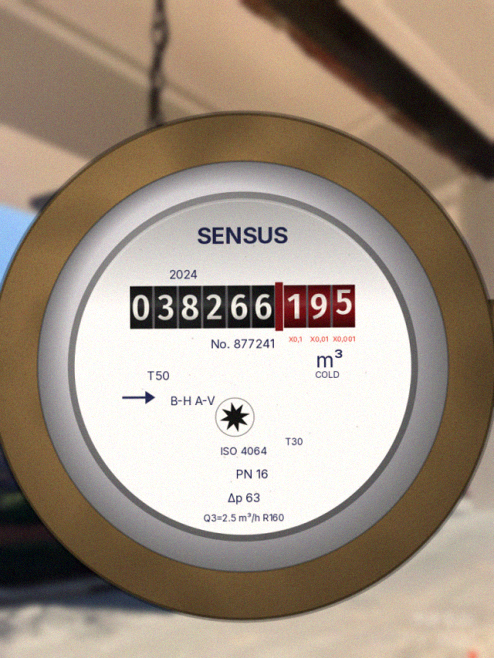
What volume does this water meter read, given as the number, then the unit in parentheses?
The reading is 38266.195 (m³)
